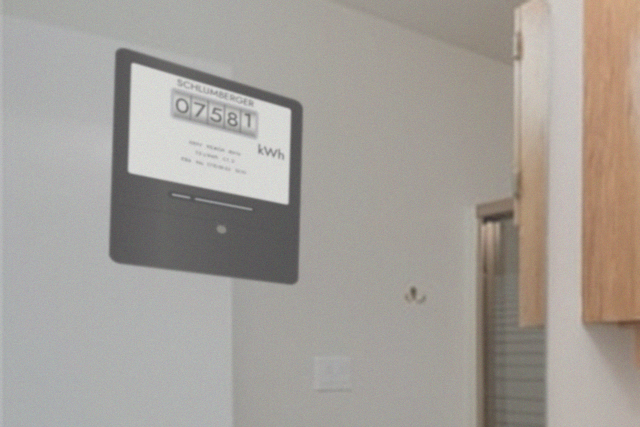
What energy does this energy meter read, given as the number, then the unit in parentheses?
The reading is 7581 (kWh)
